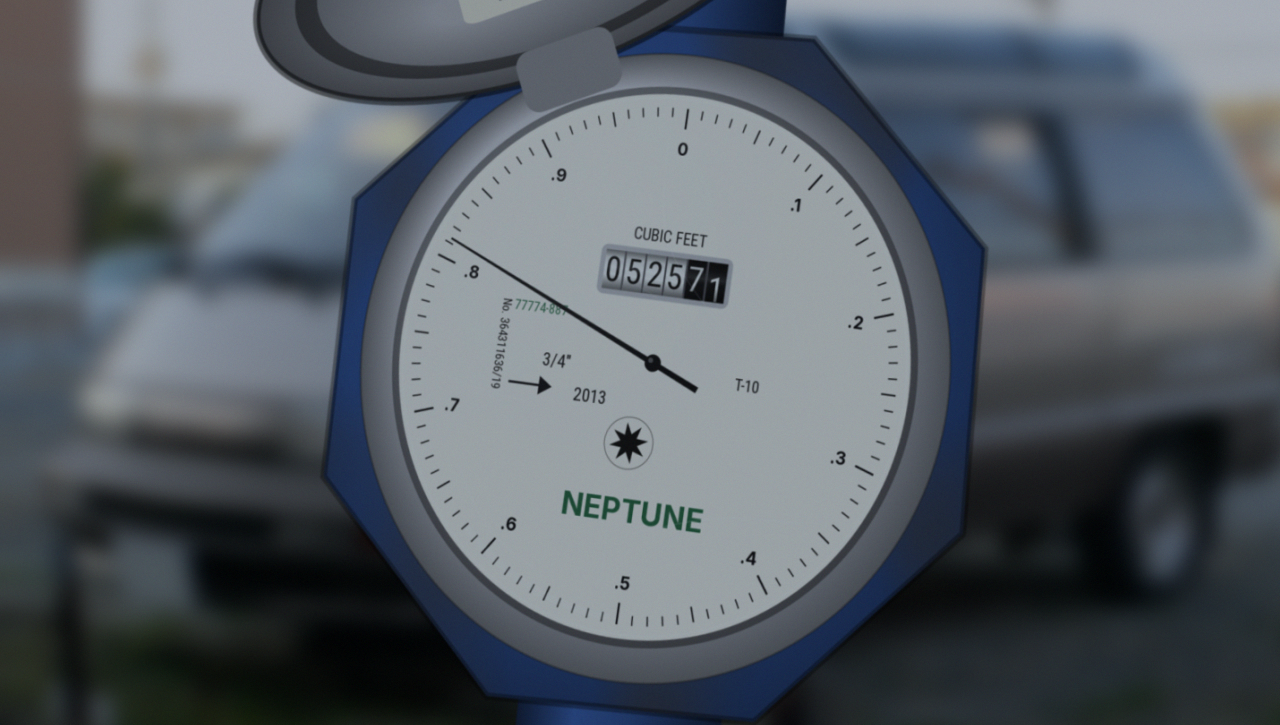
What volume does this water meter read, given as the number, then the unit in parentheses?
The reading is 52570.81 (ft³)
